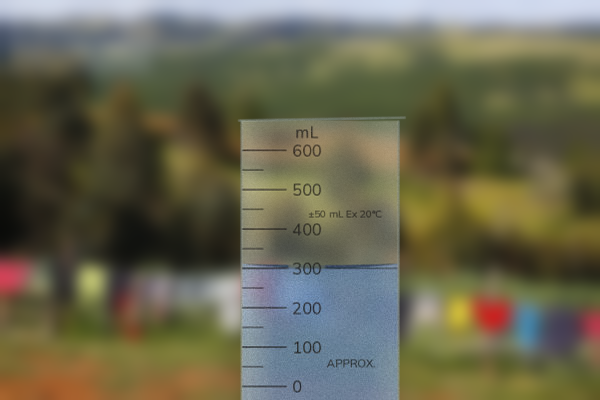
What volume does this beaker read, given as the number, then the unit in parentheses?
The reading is 300 (mL)
